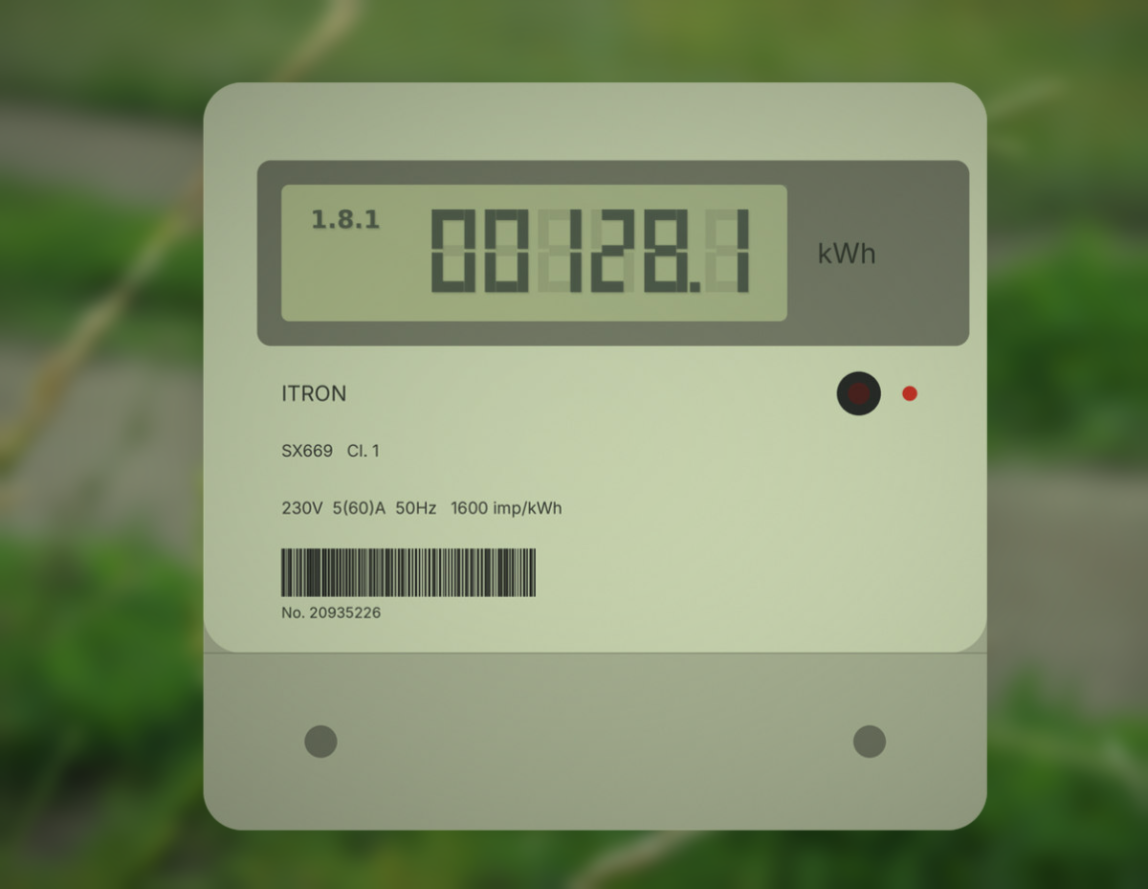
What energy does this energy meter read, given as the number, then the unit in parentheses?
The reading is 128.1 (kWh)
